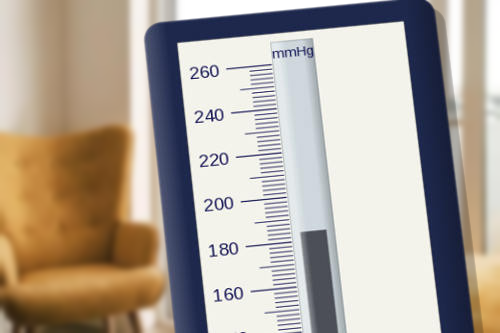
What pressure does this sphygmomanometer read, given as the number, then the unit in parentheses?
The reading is 184 (mmHg)
